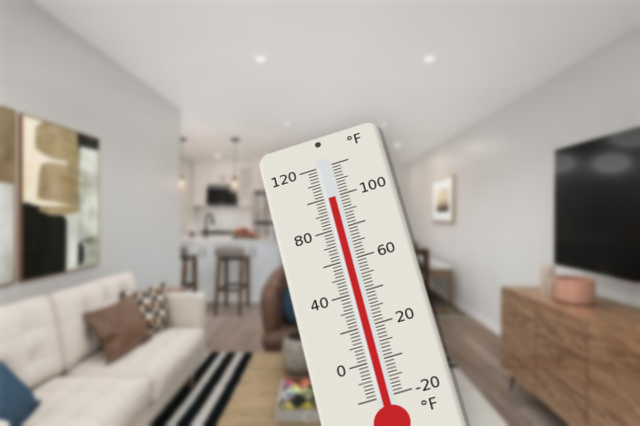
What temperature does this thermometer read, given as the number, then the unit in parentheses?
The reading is 100 (°F)
